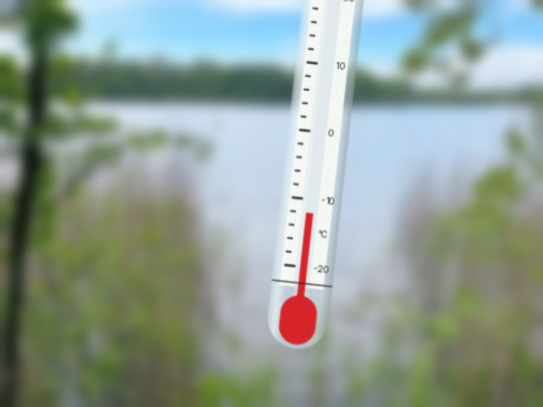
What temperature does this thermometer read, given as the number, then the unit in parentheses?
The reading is -12 (°C)
